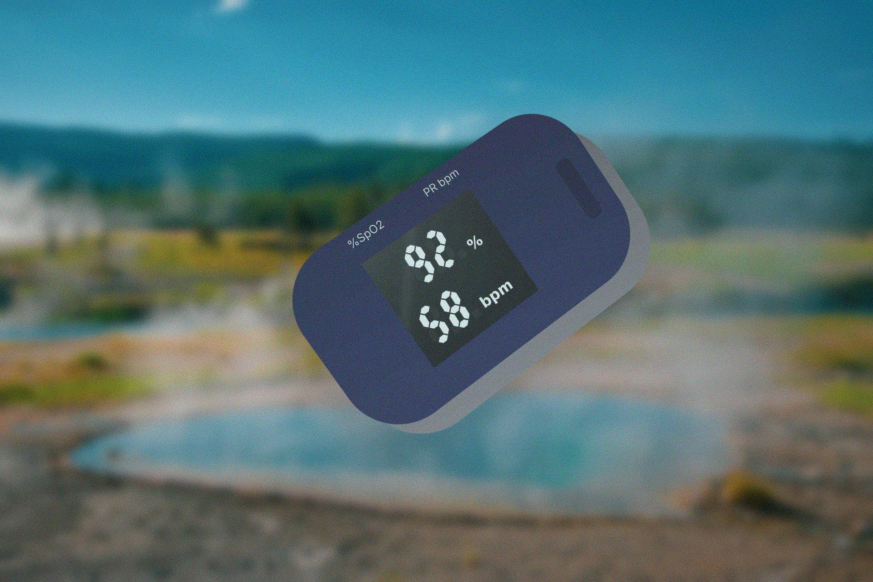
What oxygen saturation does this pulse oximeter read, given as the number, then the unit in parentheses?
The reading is 92 (%)
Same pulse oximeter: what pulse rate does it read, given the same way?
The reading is 58 (bpm)
